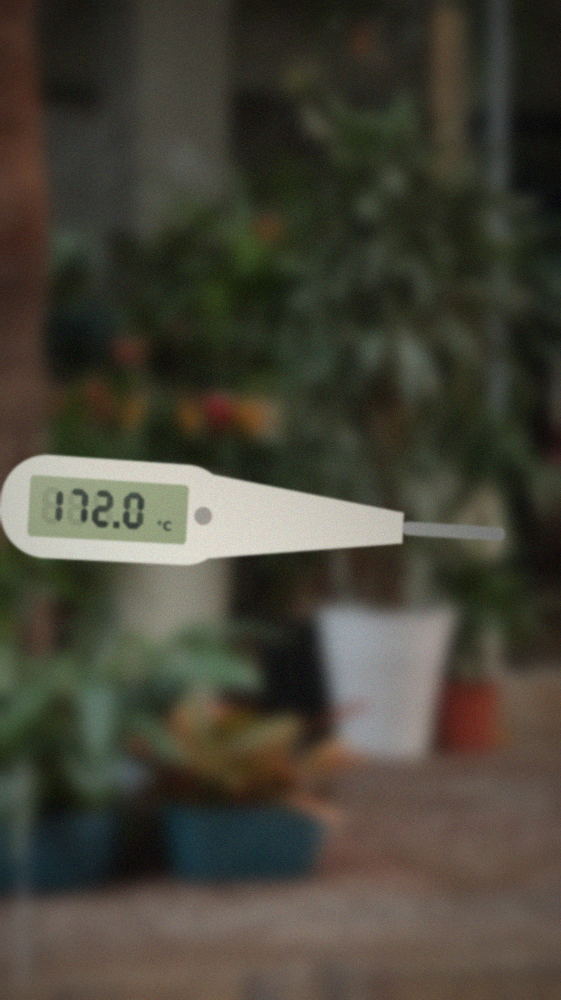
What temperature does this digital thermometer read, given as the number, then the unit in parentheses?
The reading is 172.0 (°C)
